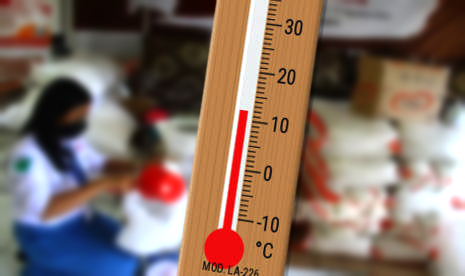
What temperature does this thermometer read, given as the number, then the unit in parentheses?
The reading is 12 (°C)
